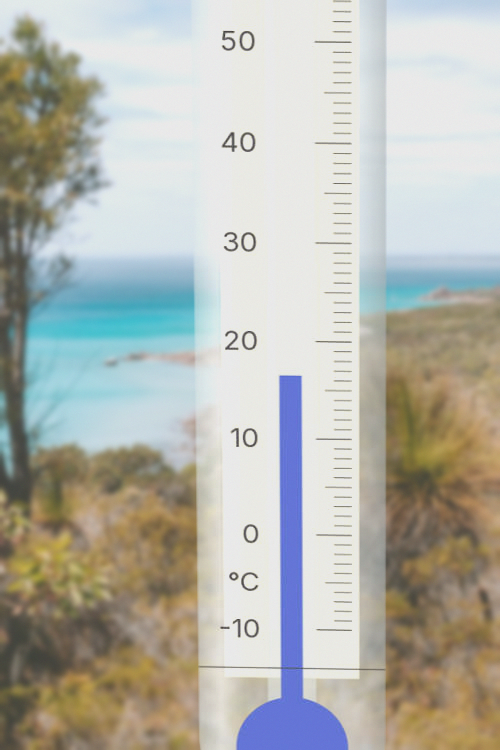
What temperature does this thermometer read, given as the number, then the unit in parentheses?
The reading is 16.5 (°C)
